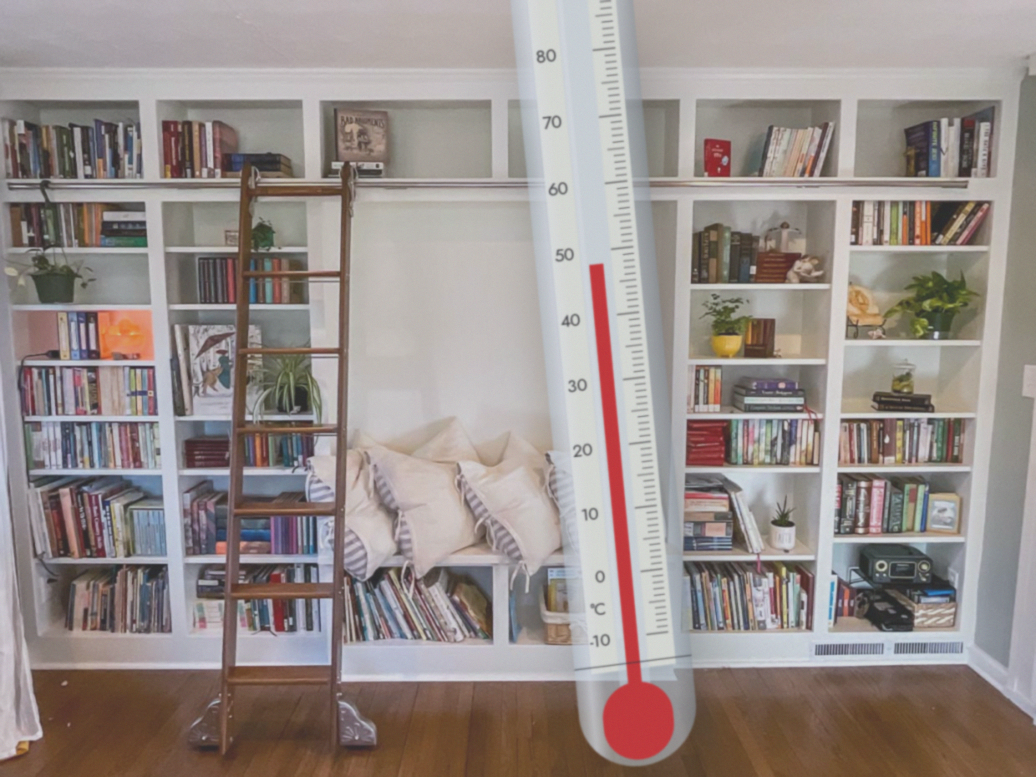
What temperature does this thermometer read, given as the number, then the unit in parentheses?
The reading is 48 (°C)
